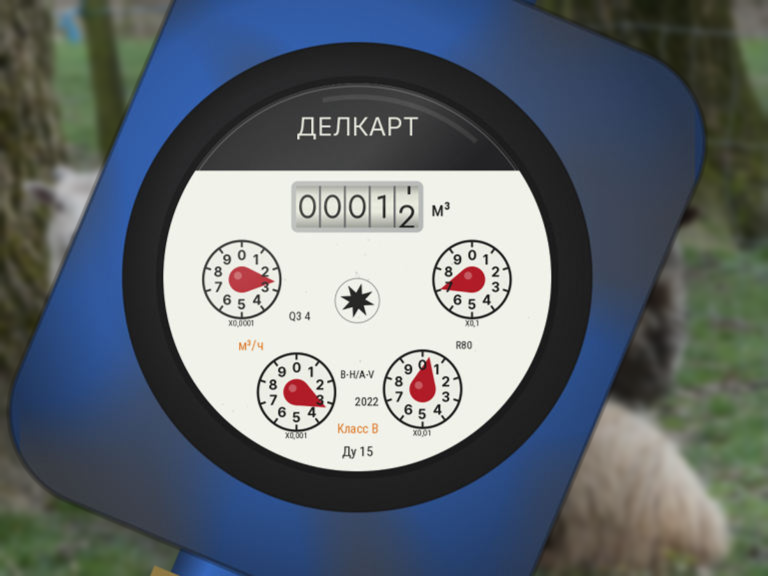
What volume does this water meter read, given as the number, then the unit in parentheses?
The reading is 11.7032 (m³)
